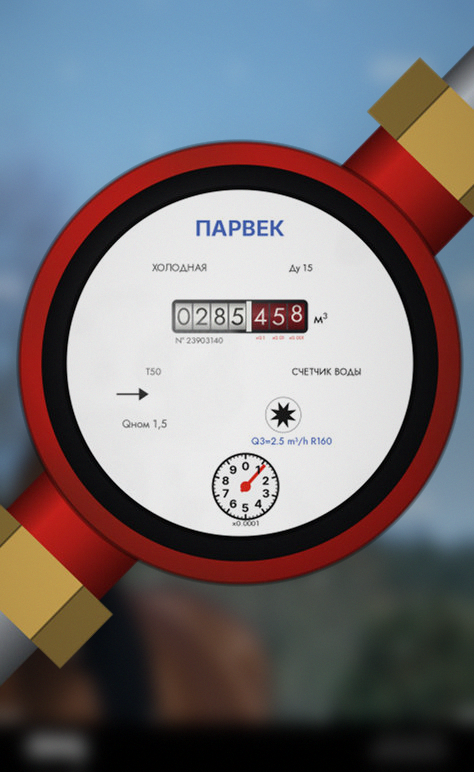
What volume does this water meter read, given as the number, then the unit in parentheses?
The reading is 285.4581 (m³)
